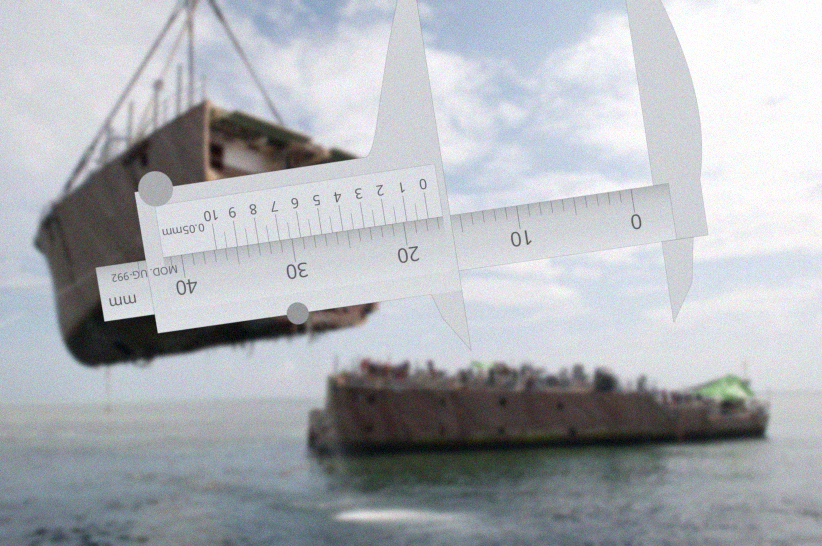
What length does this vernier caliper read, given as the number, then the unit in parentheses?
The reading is 17.8 (mm)
